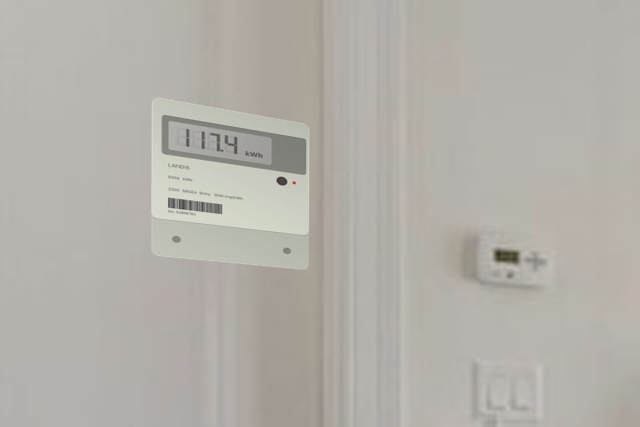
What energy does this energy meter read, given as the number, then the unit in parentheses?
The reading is 117.4 (kWh)
